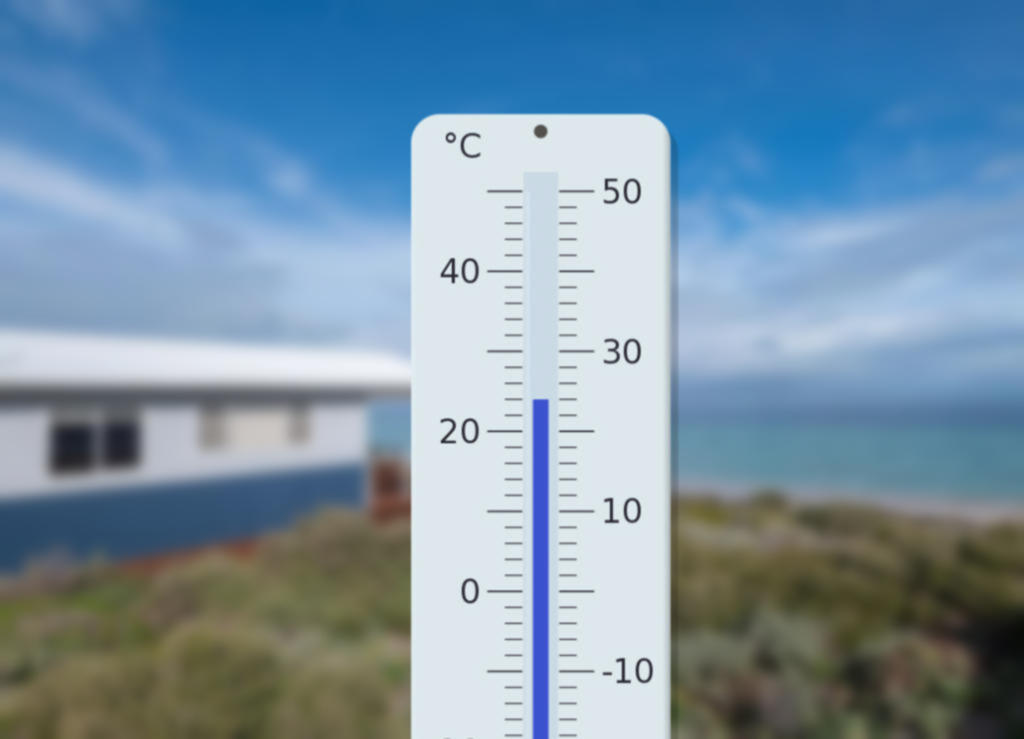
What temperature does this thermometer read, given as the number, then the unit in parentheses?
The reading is 24 (°C)
